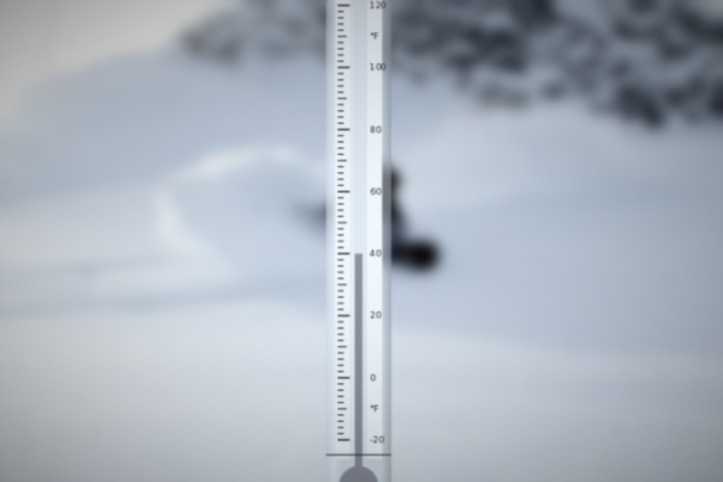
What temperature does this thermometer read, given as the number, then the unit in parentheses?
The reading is 40 (°F)
